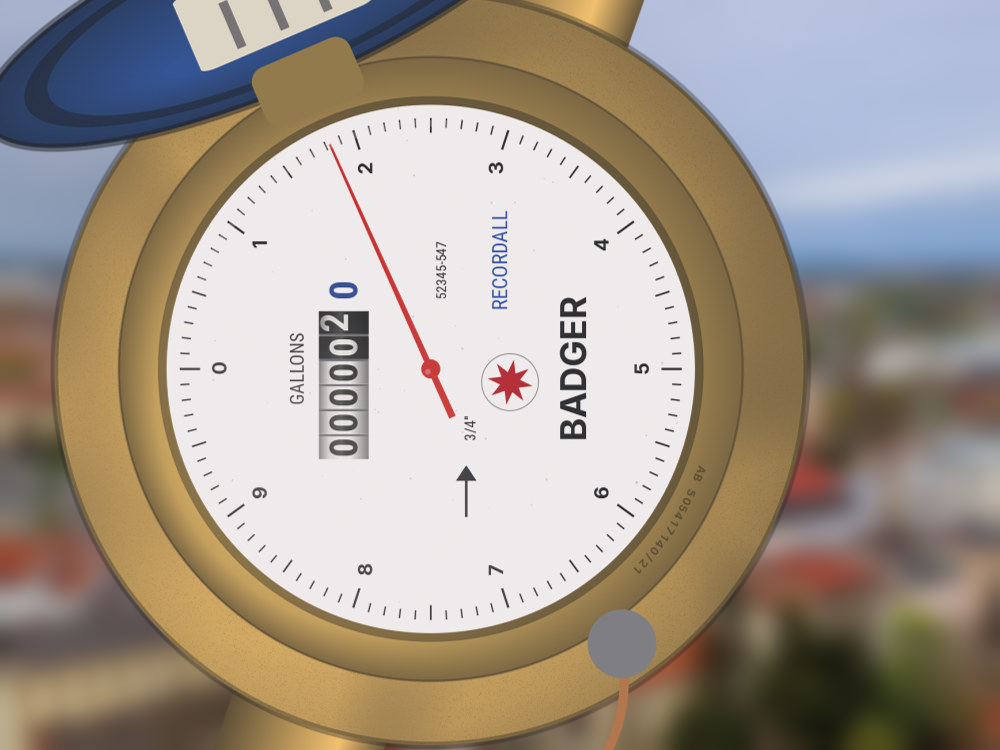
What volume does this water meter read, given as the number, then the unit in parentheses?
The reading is 21.8 (gal)
